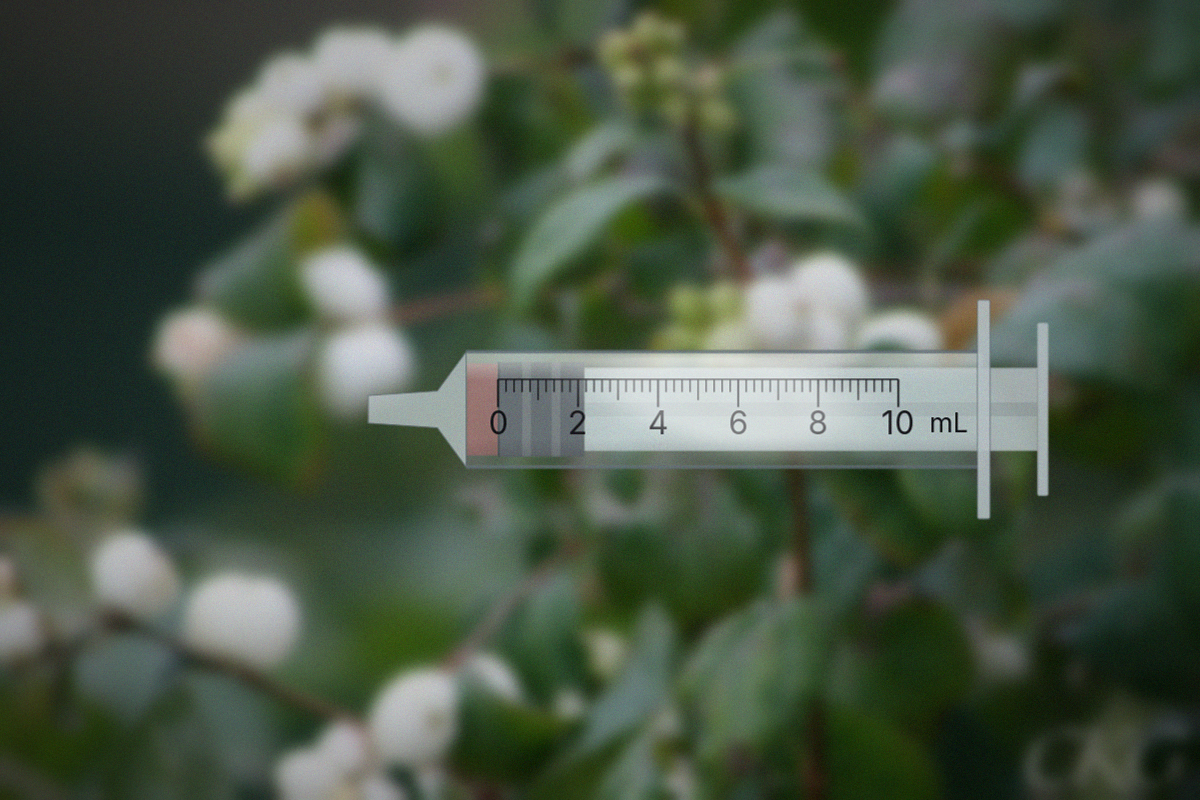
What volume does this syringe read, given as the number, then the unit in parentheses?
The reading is 0 (mL)
